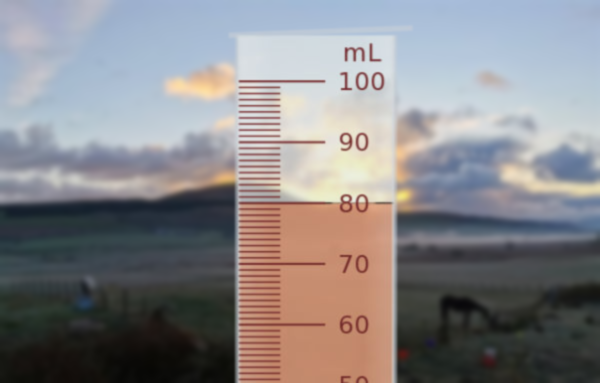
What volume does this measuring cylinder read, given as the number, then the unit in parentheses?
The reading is 80 (mL)
